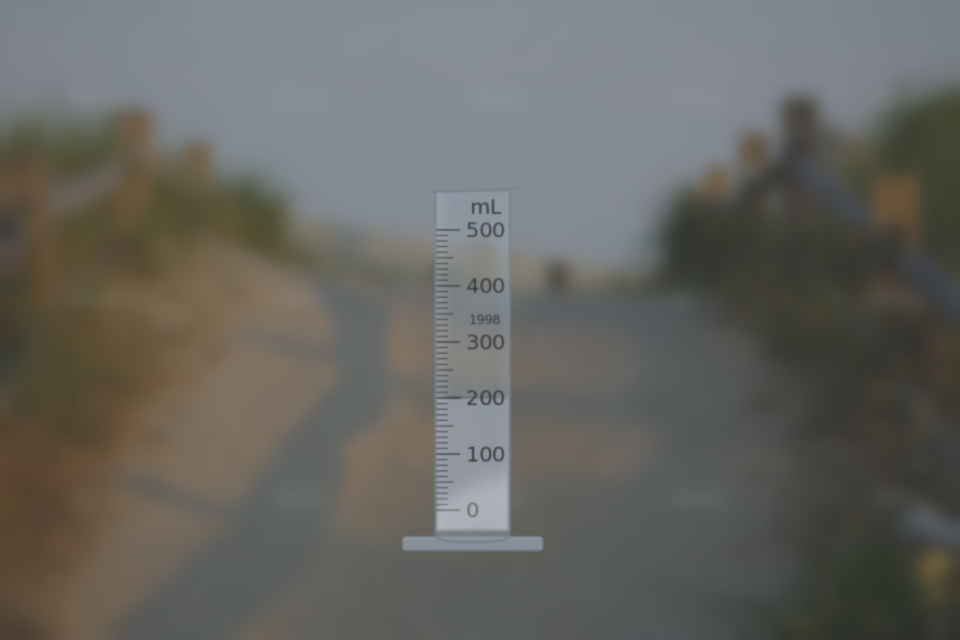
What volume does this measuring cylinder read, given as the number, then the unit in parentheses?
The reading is 200 (mL)
